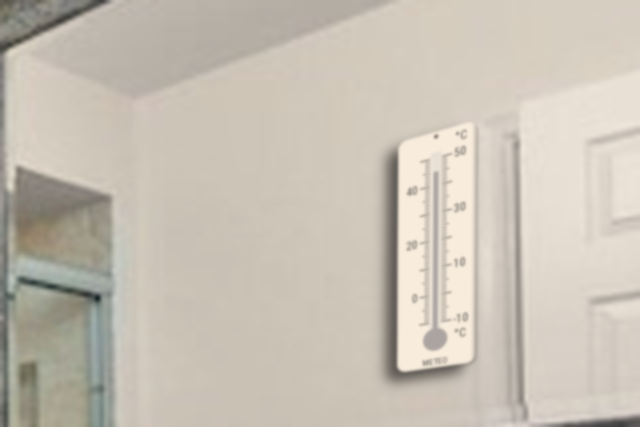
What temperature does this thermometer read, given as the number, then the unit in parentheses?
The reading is 45 (°C)
